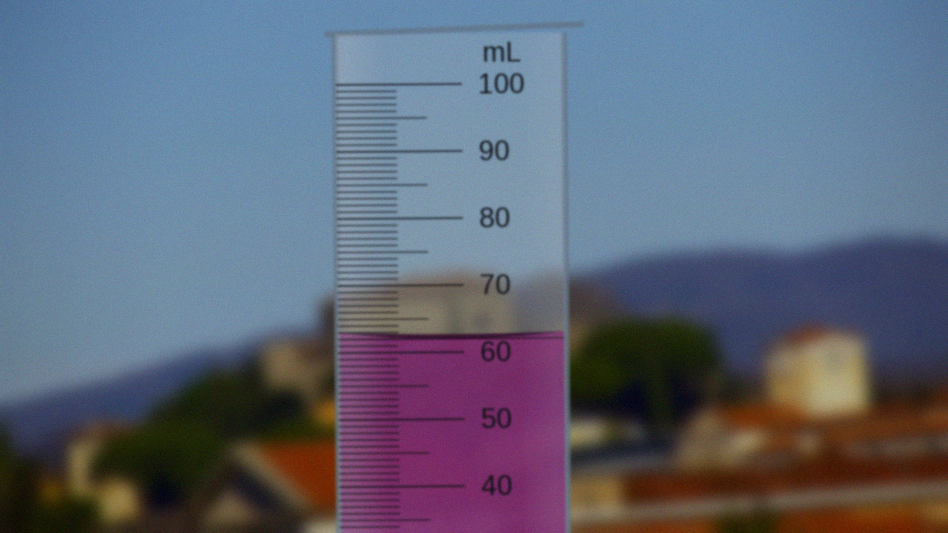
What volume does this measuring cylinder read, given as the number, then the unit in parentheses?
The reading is 62 (mL)
